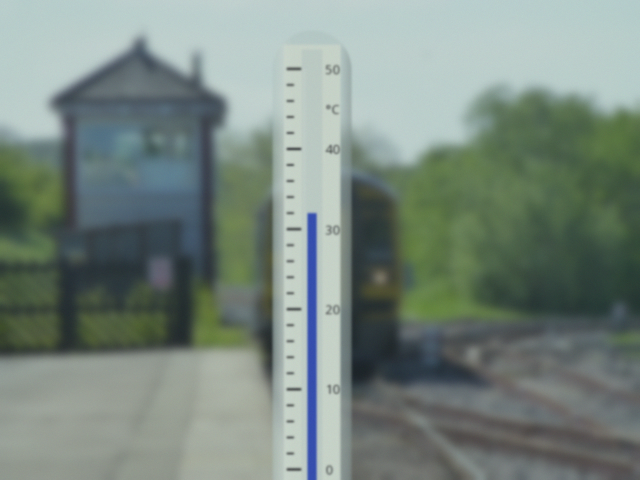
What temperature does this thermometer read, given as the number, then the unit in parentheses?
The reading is 32 (°C)
